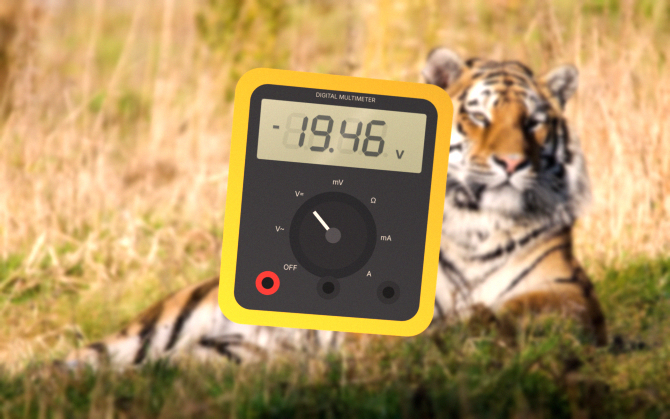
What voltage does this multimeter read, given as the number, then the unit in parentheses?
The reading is -19.46 (V)
